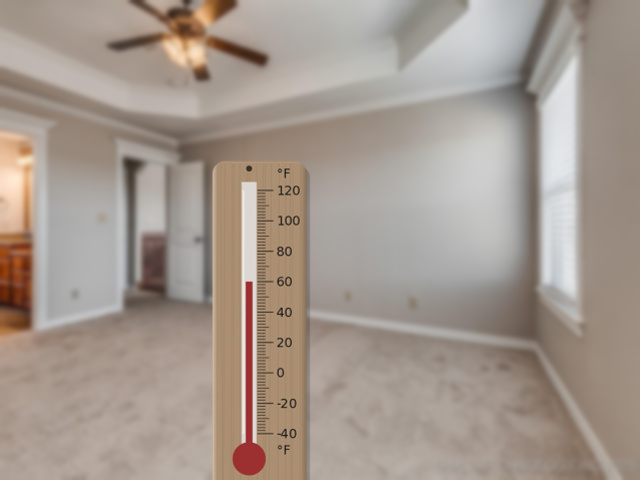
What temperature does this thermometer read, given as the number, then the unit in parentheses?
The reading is 60 (°F)
